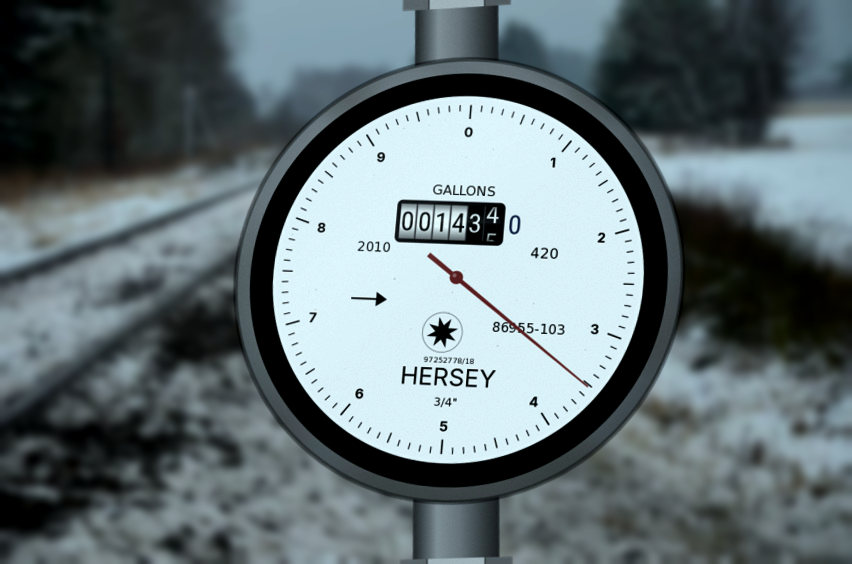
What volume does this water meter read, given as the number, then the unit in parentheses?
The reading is 14343.5 (gal)
